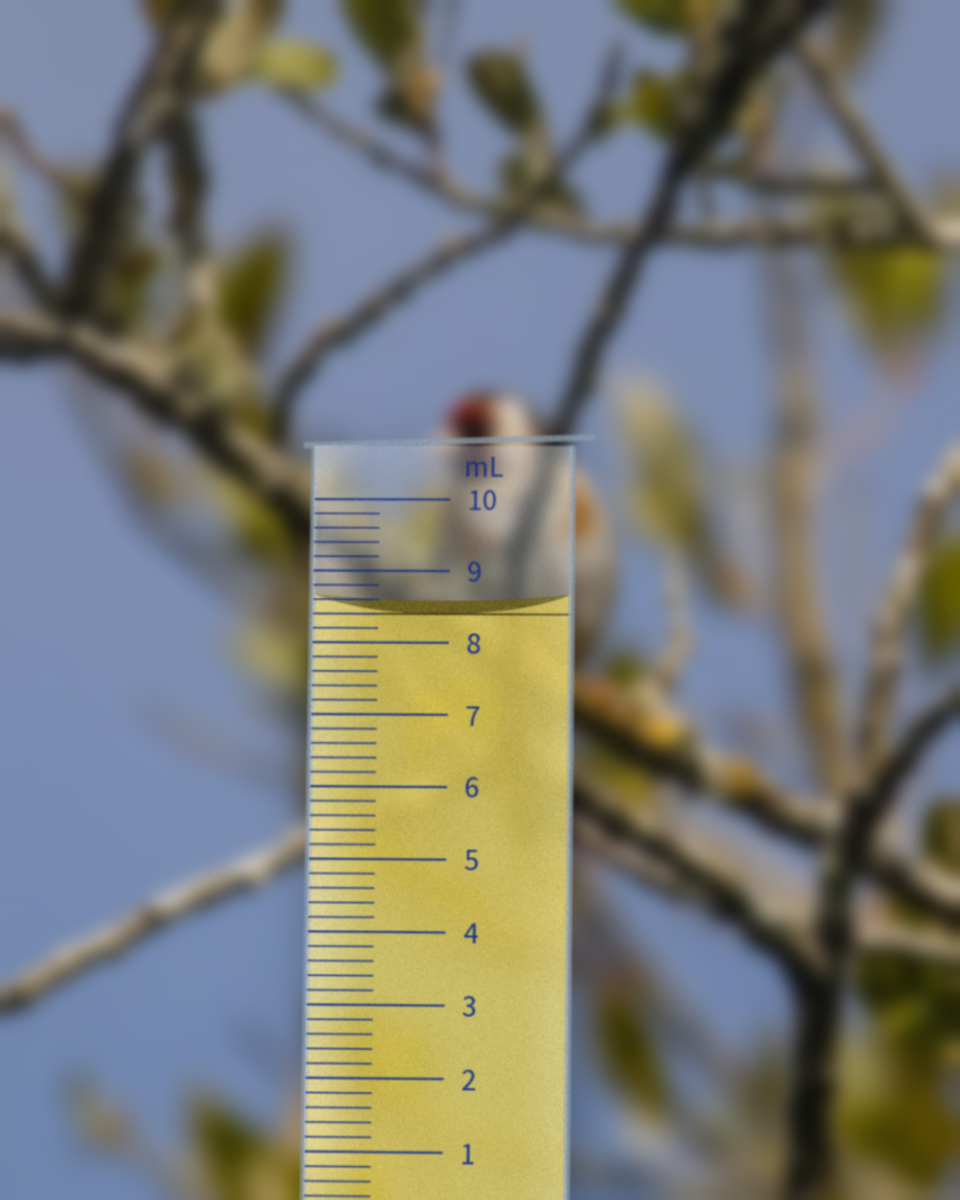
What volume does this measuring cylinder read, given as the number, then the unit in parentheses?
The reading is 8.4 (mL)
